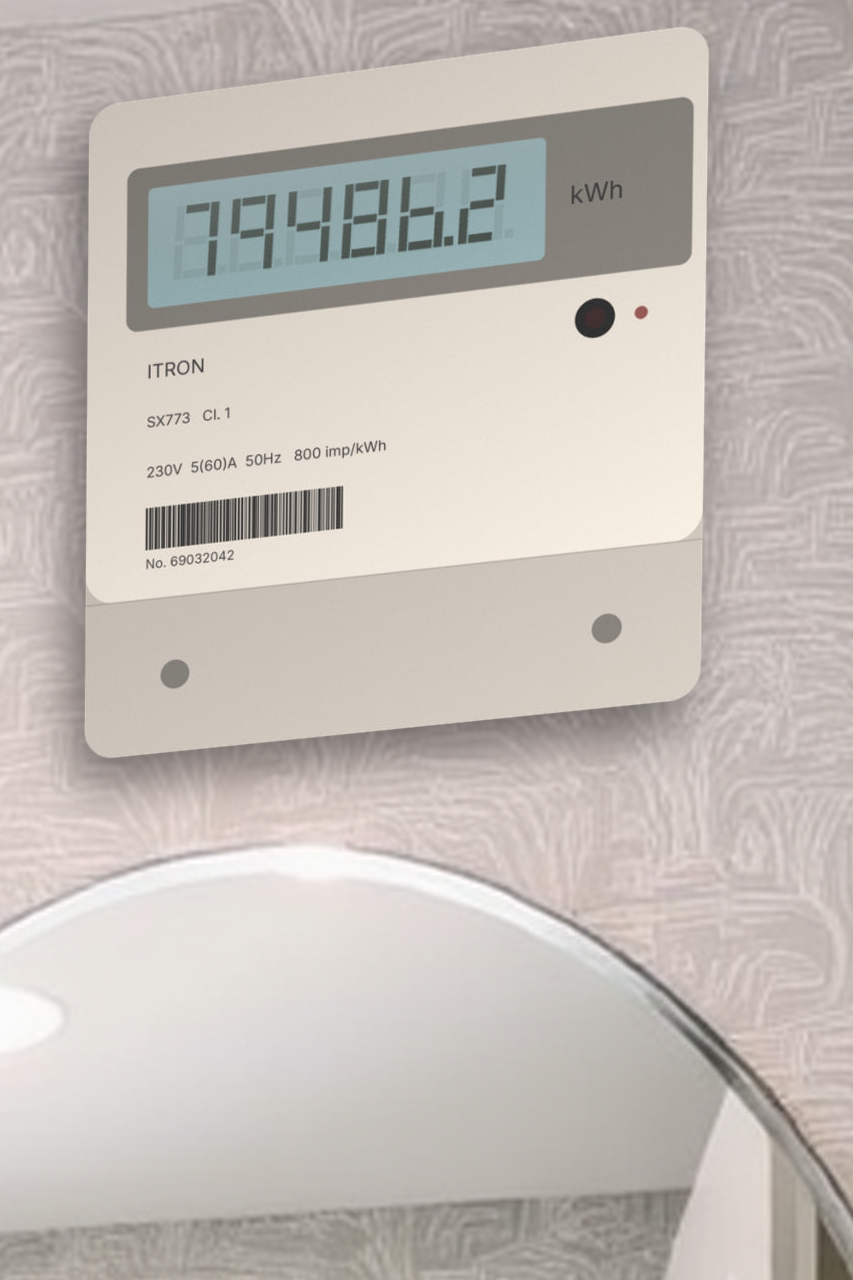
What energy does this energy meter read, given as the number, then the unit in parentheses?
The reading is 79486.2 (kWh)
